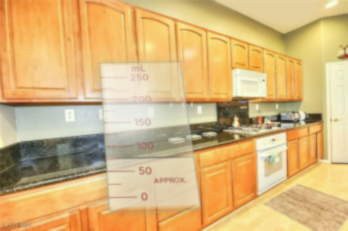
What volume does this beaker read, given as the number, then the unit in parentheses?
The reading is 75 (mL)
